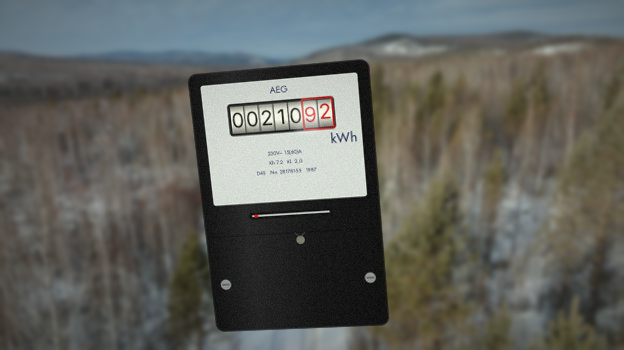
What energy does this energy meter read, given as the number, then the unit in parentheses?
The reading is 210.92 (kWh)
